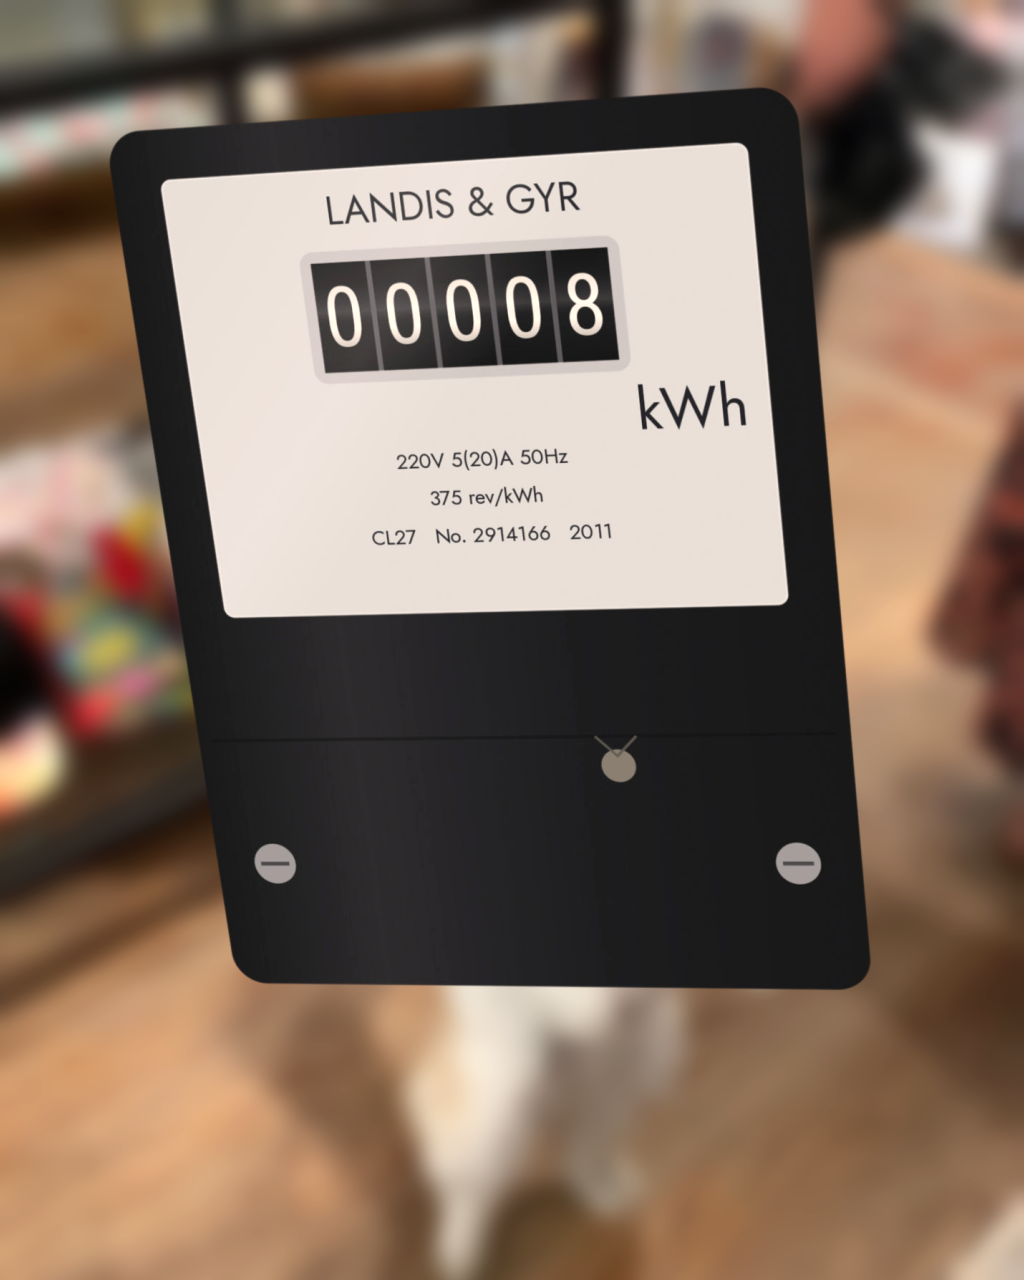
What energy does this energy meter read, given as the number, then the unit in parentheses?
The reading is 8 (kWh)
